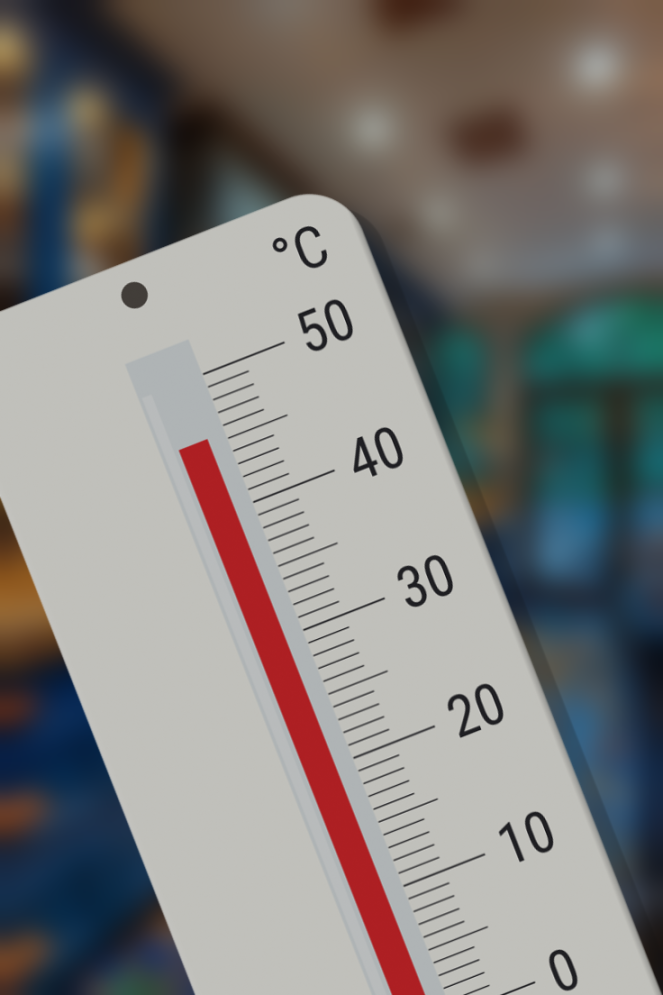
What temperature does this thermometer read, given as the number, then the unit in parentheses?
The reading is 45.5 (°C)
